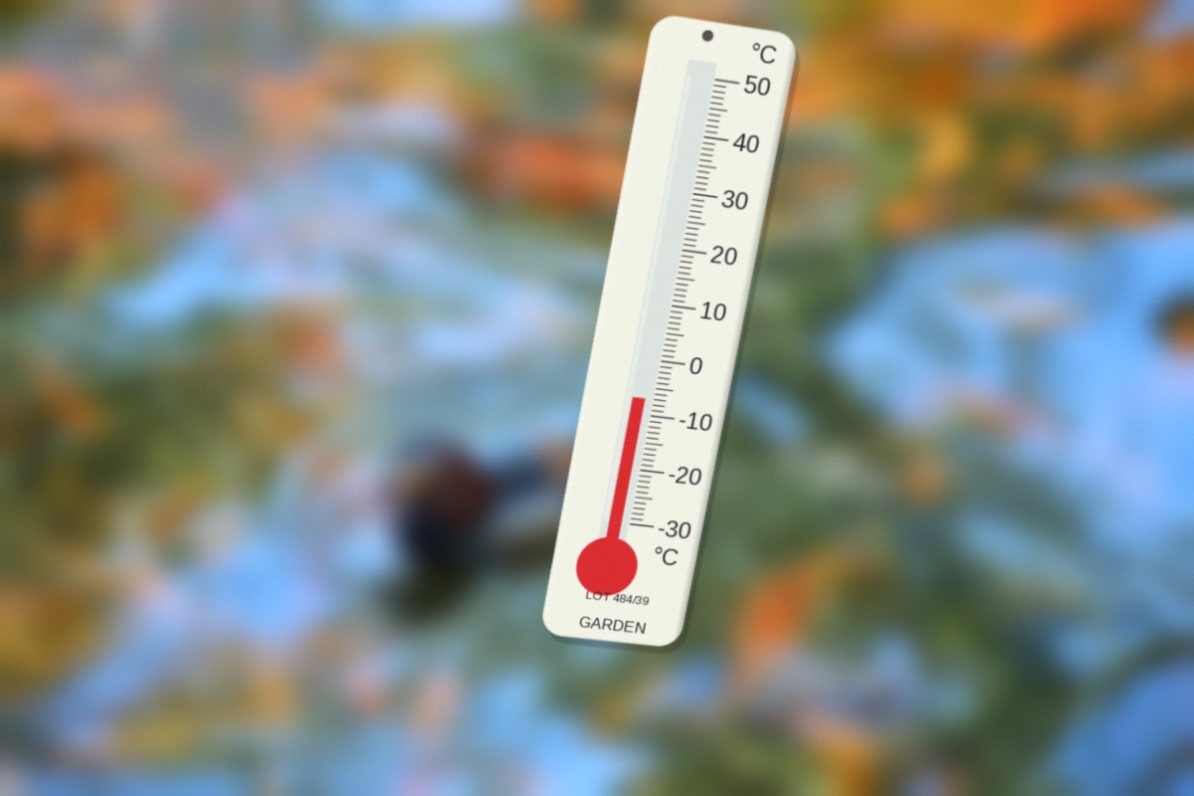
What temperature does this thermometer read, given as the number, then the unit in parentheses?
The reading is -7 (°C)
